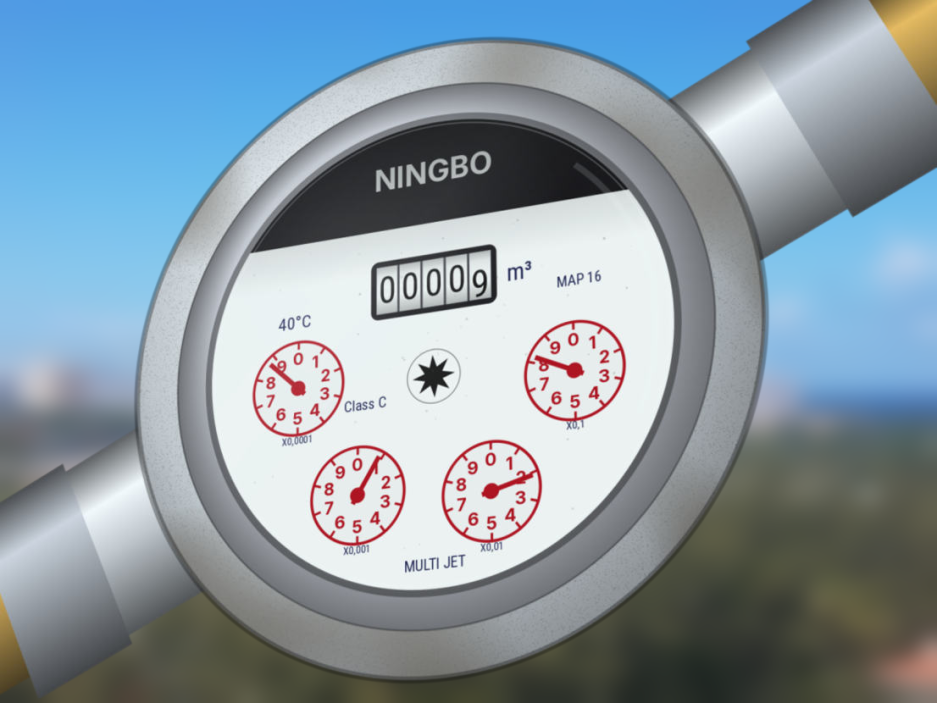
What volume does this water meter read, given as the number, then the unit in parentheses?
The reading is 8.8208 (m³)
